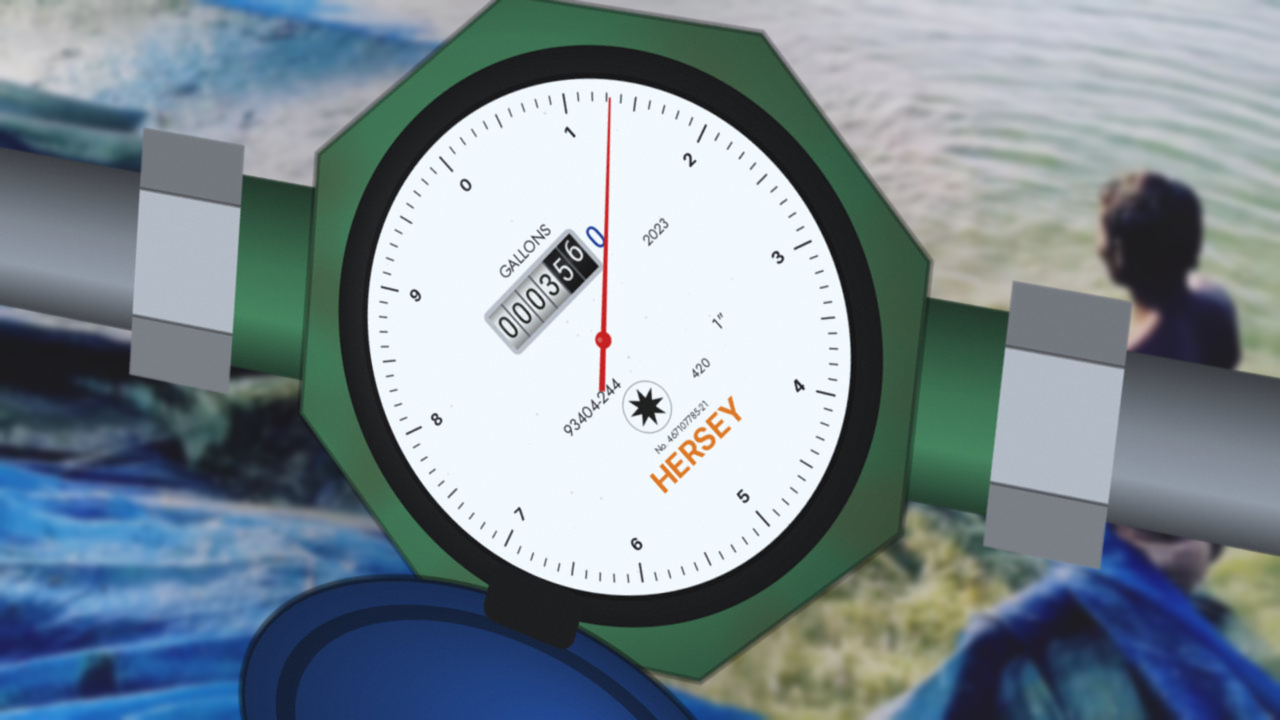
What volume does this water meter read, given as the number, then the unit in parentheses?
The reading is 3561.3 (gal)
